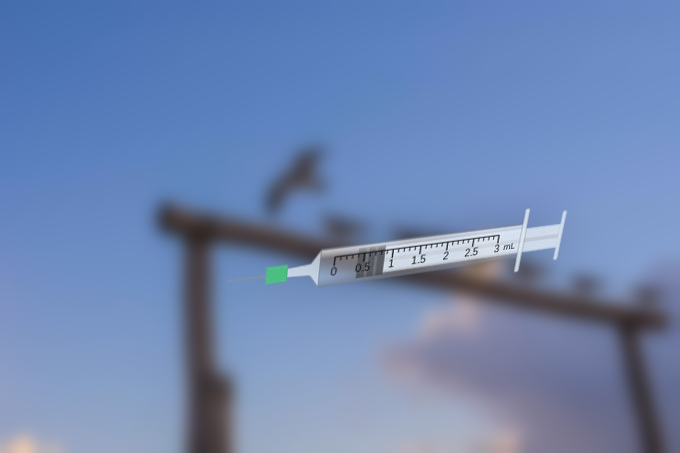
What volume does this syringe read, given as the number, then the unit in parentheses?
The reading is 0.4 (mL)
